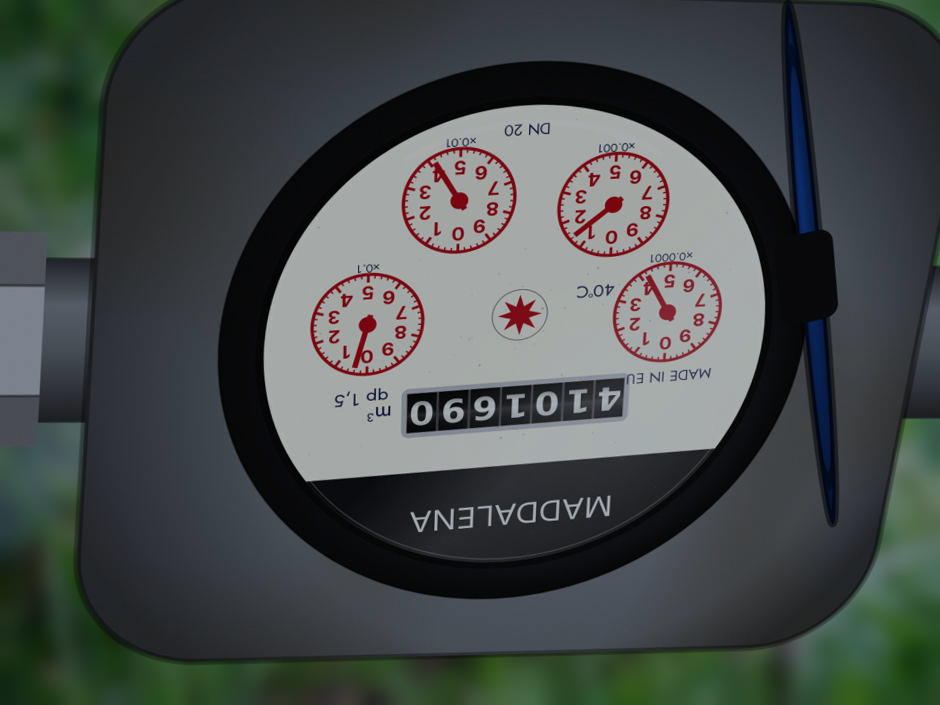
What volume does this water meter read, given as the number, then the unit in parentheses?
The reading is 4101690.0414 (m³)
